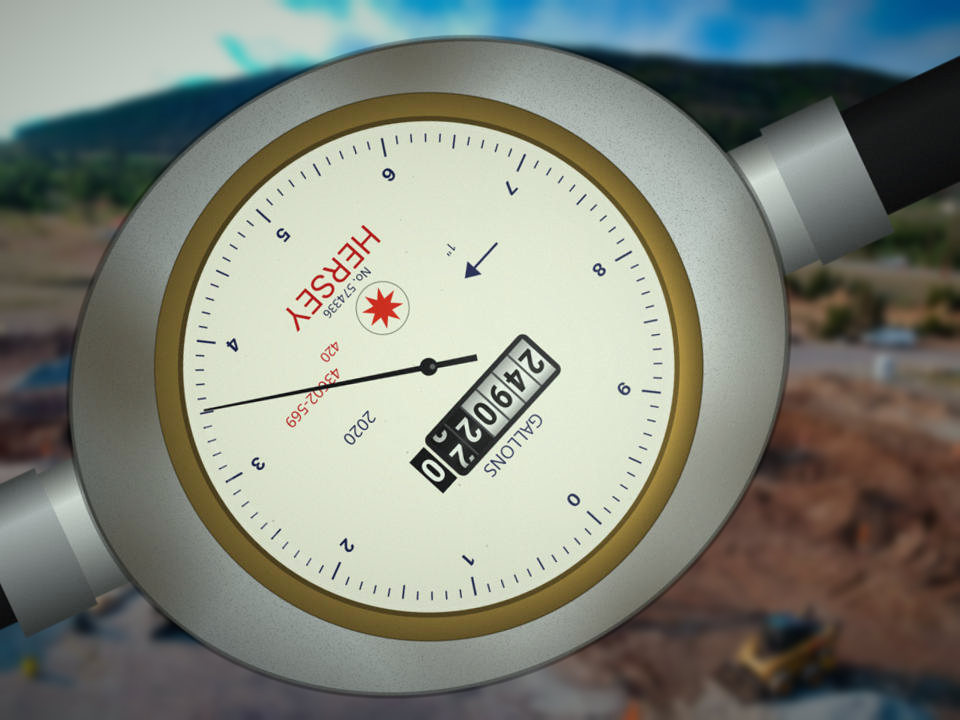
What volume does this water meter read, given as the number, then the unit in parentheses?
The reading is 2490223.5 (gal)
